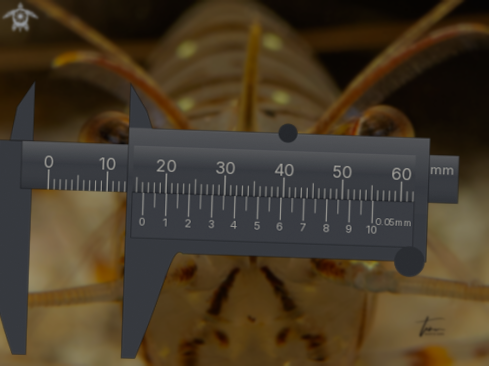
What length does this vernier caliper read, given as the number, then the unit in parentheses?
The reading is 16.2 (mm)
